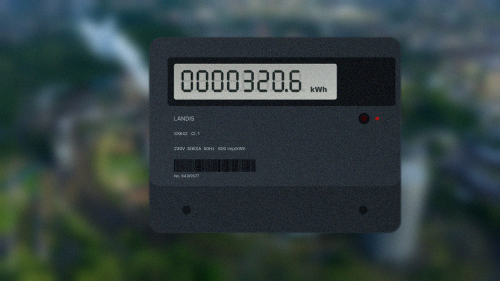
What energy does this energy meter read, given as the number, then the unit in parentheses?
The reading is 320.6 (kWh)
